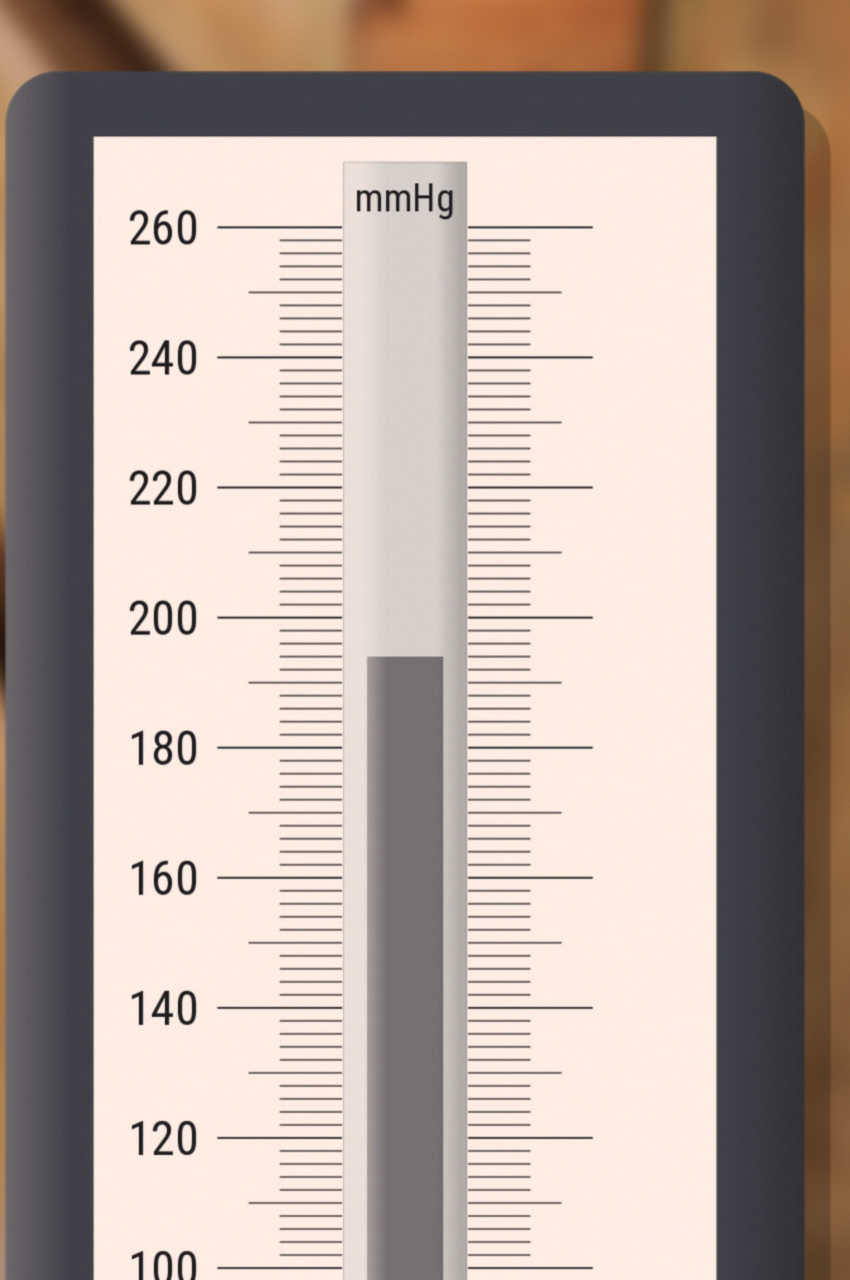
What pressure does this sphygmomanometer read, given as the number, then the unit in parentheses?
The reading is 194 (mmHg)
